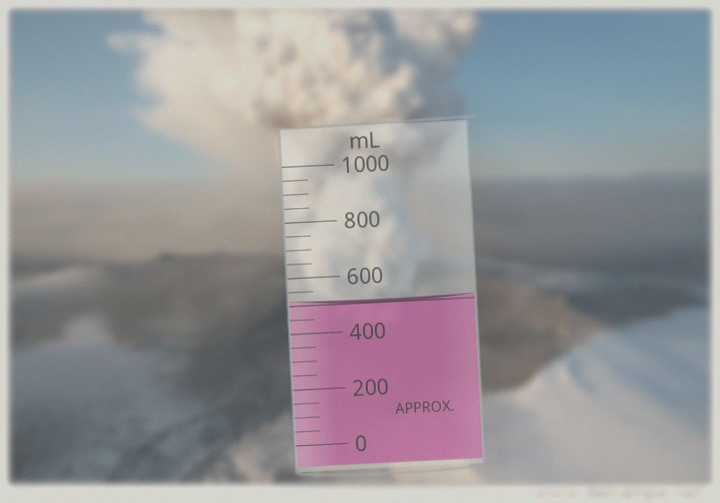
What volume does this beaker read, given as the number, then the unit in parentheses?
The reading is 500 (mL)
